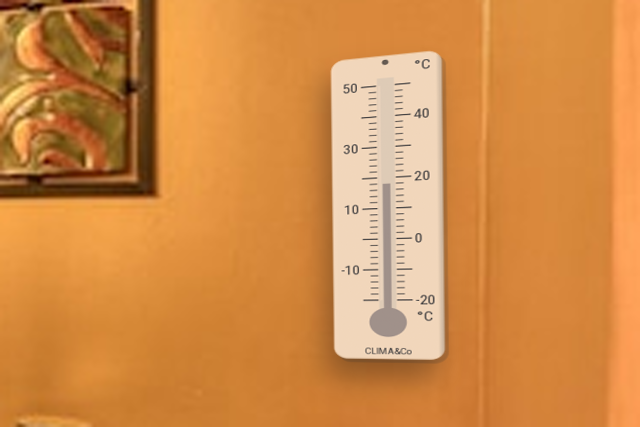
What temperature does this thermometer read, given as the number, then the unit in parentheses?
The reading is 18 (°C)
